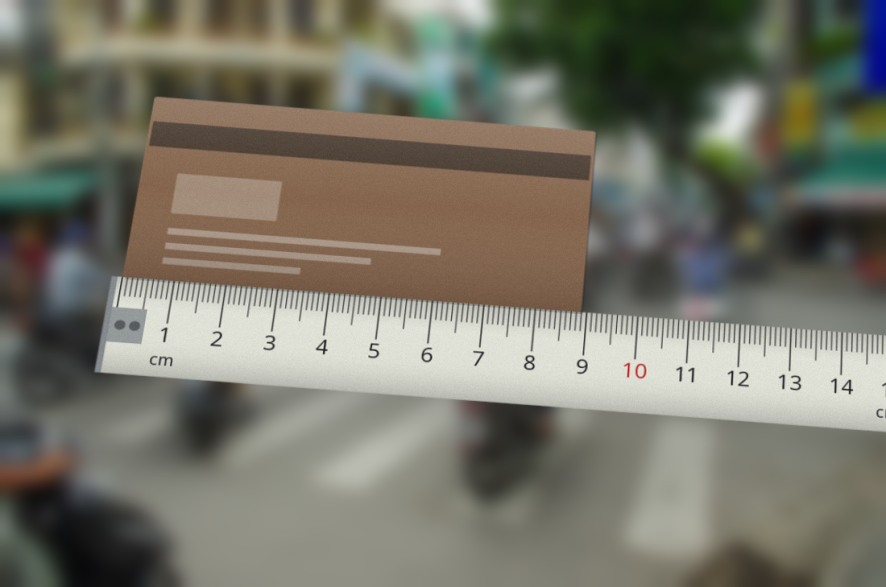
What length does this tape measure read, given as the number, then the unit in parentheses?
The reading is 8.9 (cm)
